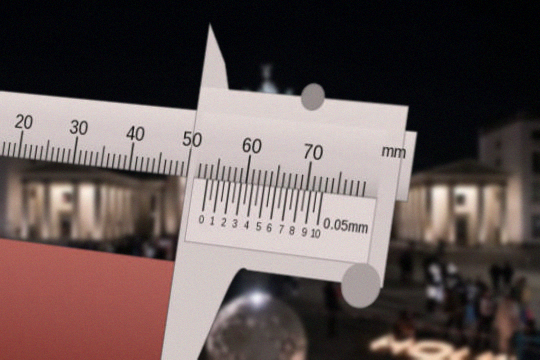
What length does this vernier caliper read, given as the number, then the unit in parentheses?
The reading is 53.5 (mm)
